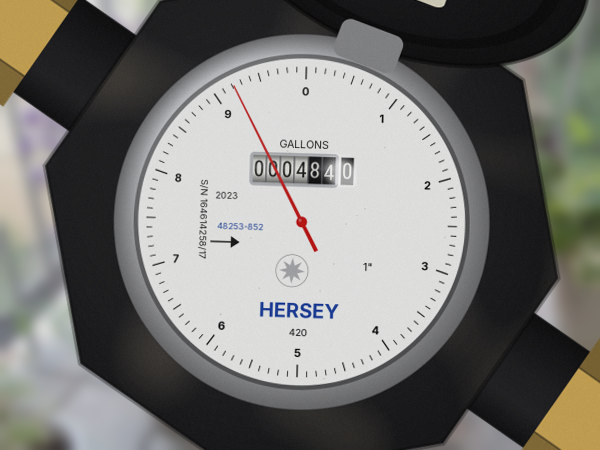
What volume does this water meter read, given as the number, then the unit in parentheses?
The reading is 4839.2 (gal)
